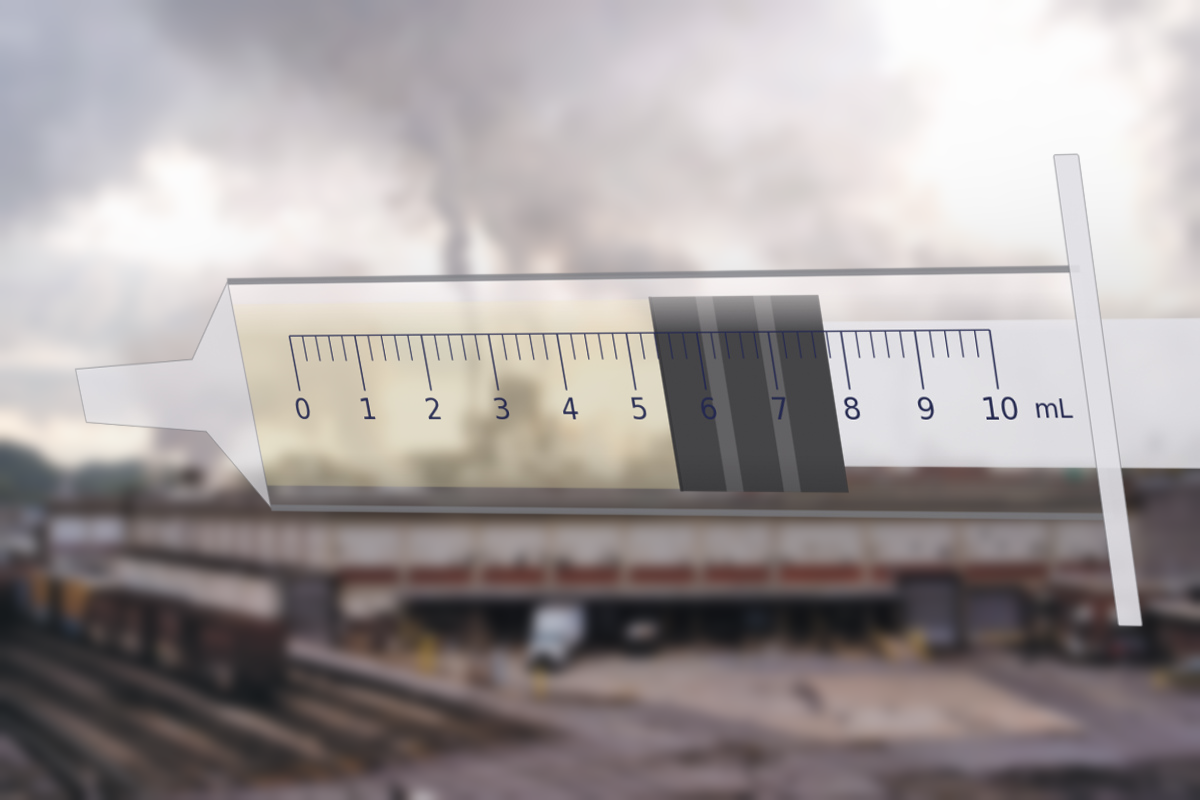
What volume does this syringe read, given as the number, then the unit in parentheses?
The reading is 5.4 (mL)
